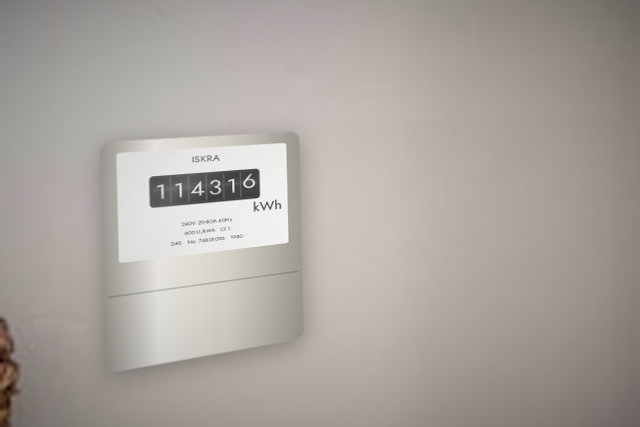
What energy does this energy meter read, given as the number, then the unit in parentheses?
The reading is 114316 (kWh)
